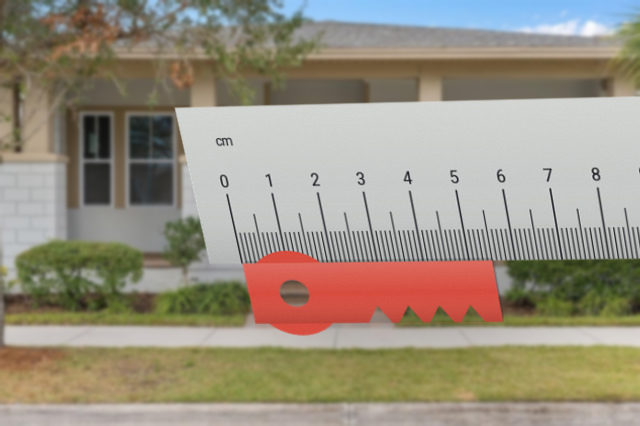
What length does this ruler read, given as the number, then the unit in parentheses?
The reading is 5.5 (cm)
